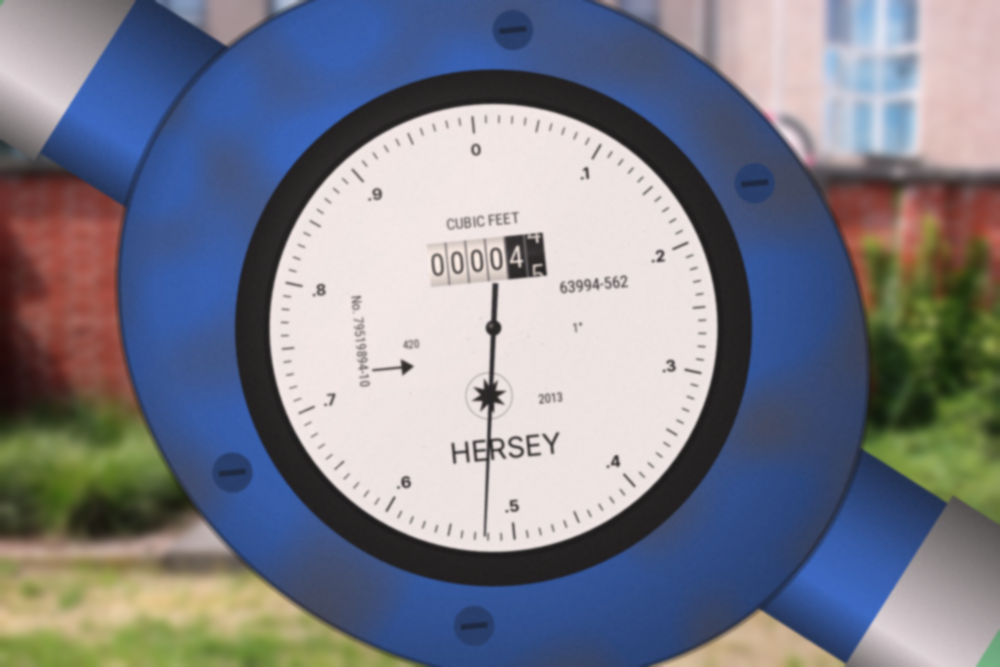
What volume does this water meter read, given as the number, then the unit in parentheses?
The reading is 44.52 (ft³)
